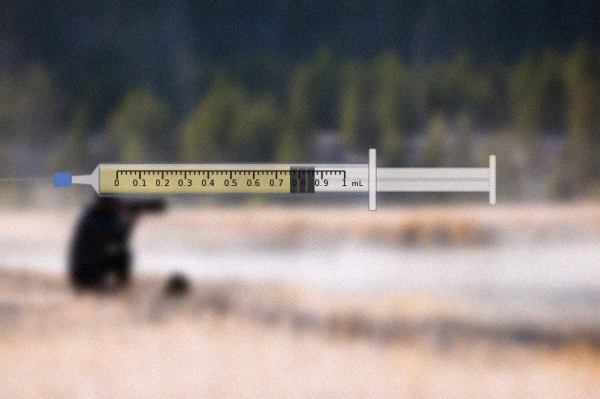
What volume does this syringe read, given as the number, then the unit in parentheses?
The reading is 0.76 (mL)
